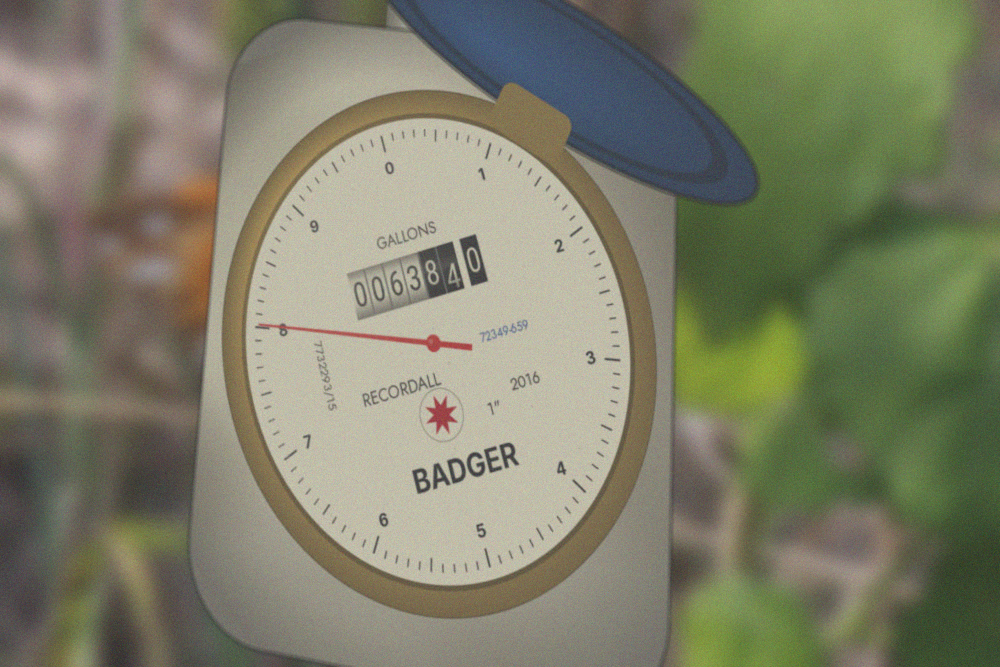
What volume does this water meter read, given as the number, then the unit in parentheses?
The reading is 63838.0 (gal)
